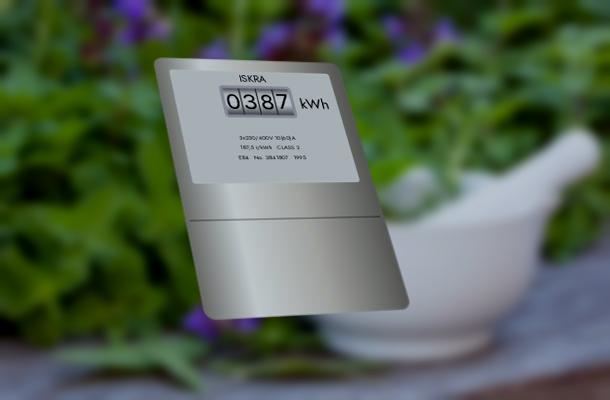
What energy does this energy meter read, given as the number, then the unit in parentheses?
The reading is 387 (kWh)
